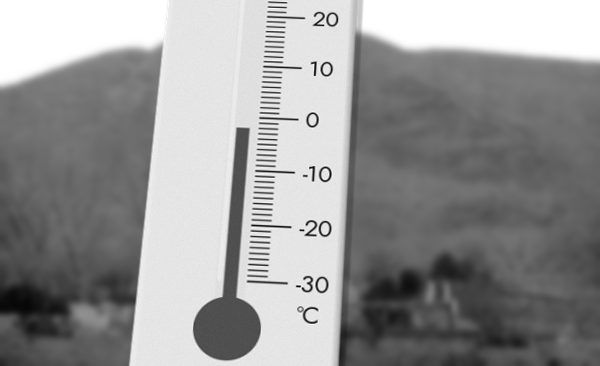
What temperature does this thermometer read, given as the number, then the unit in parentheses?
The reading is -2 (°C)
